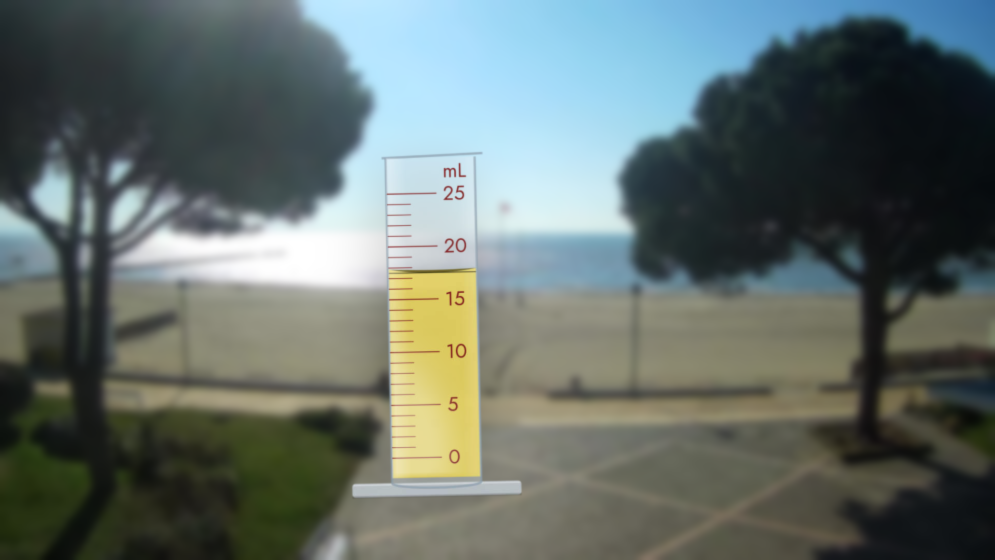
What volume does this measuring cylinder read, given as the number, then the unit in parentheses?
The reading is 17.5 (mL)
